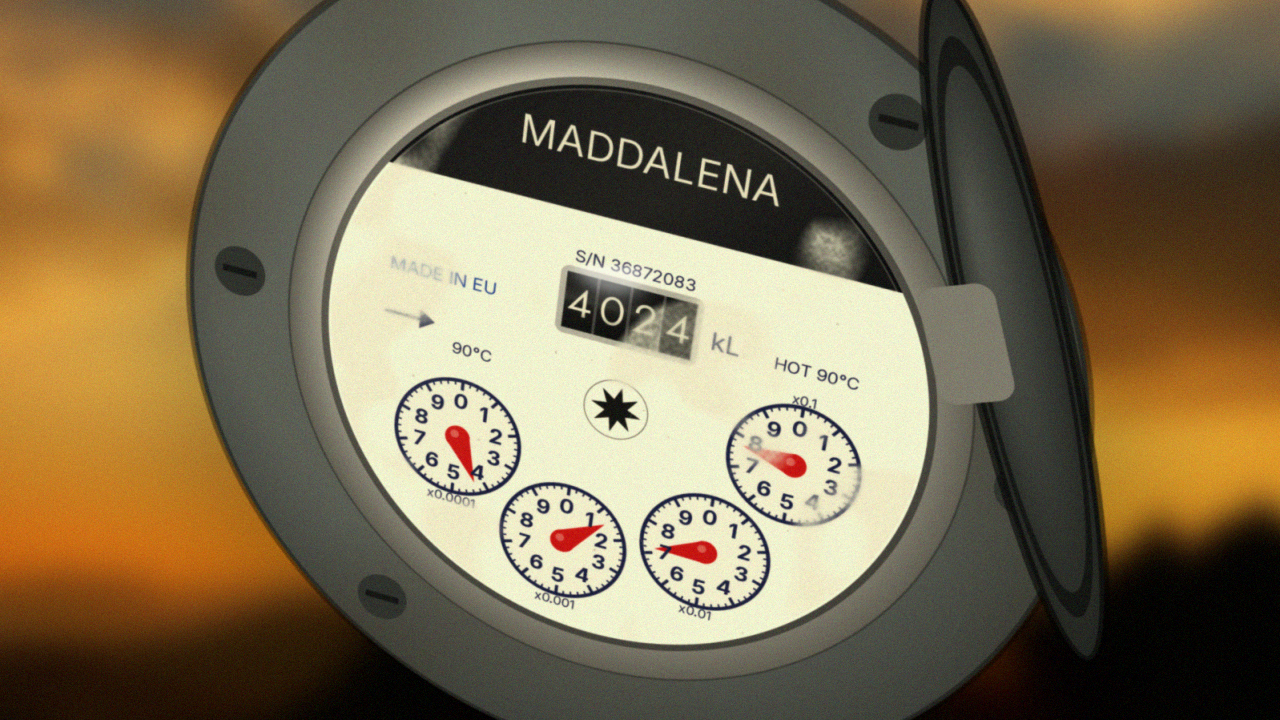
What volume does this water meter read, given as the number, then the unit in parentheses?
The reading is 4024.7714 (kL)
